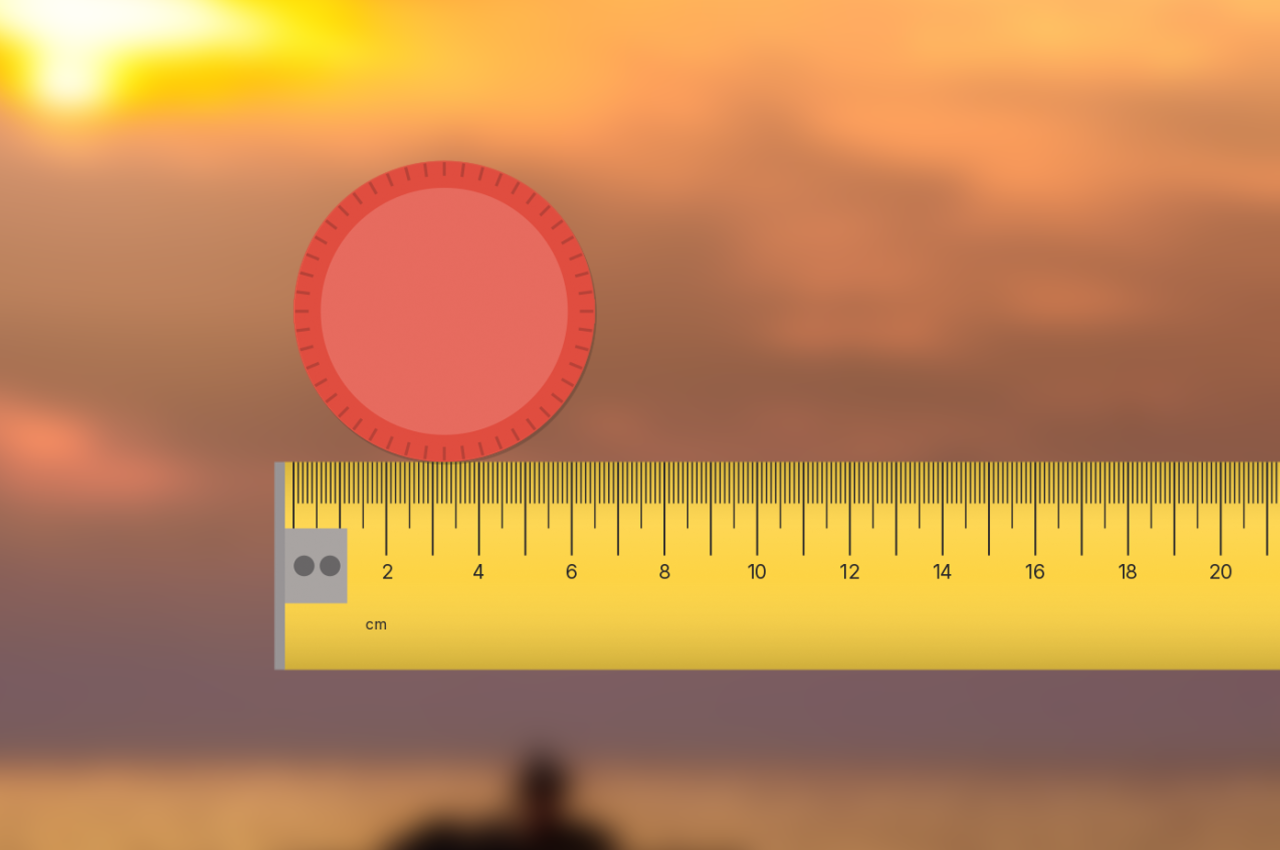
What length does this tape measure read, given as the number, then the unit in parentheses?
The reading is 6.5 (cm)
